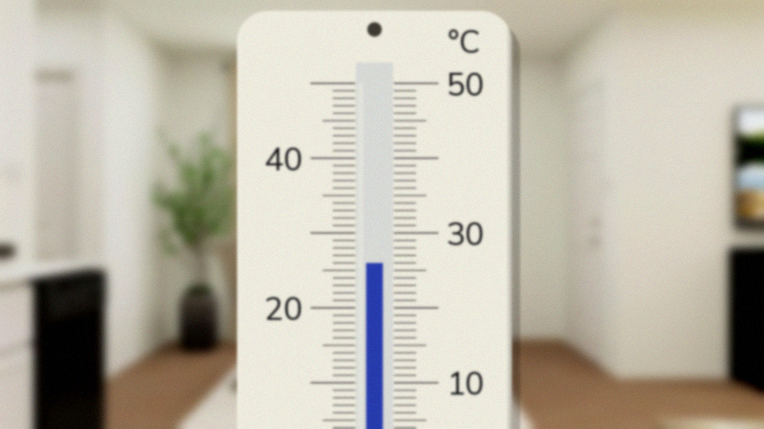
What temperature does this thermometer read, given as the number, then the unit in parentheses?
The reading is 26 (°C)
